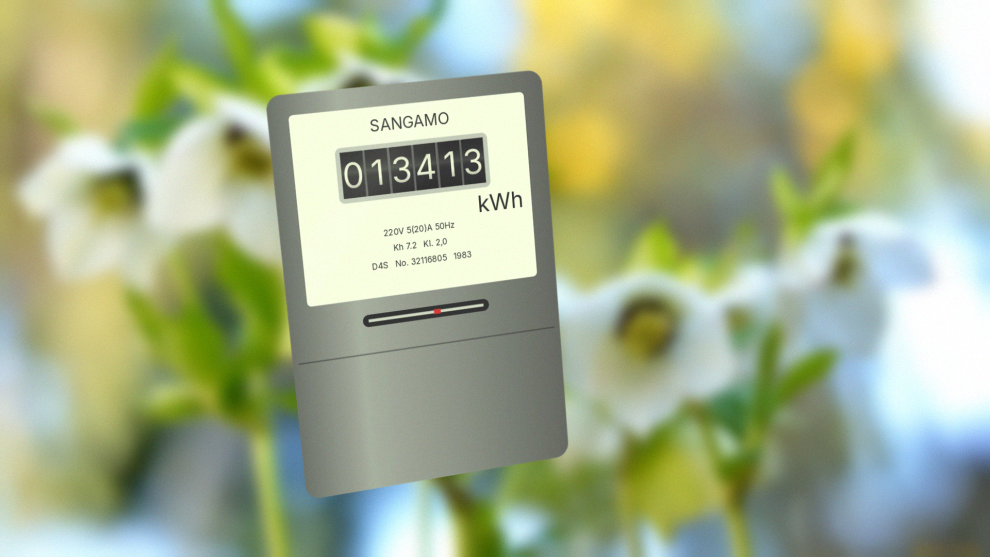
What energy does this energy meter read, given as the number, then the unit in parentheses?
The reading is 13413 (kWh)
